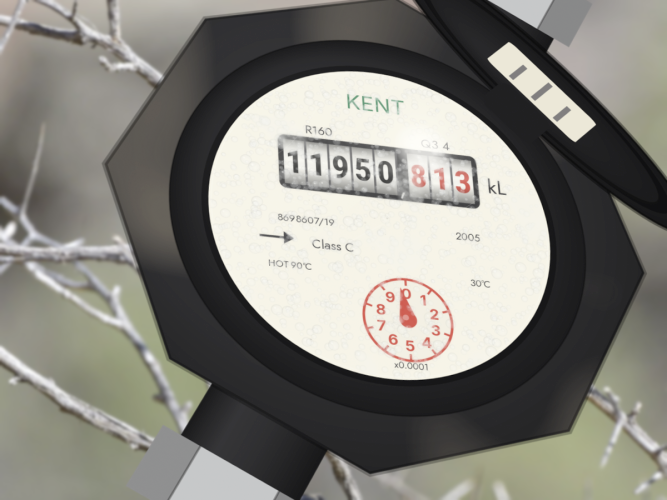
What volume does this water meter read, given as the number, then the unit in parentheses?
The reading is 11950.8129 (kL)
